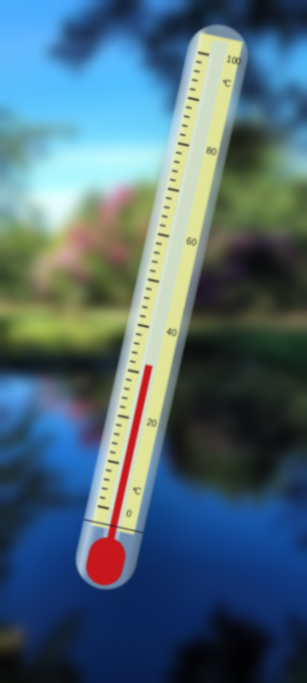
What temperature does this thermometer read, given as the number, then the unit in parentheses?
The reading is 32 (°C)
